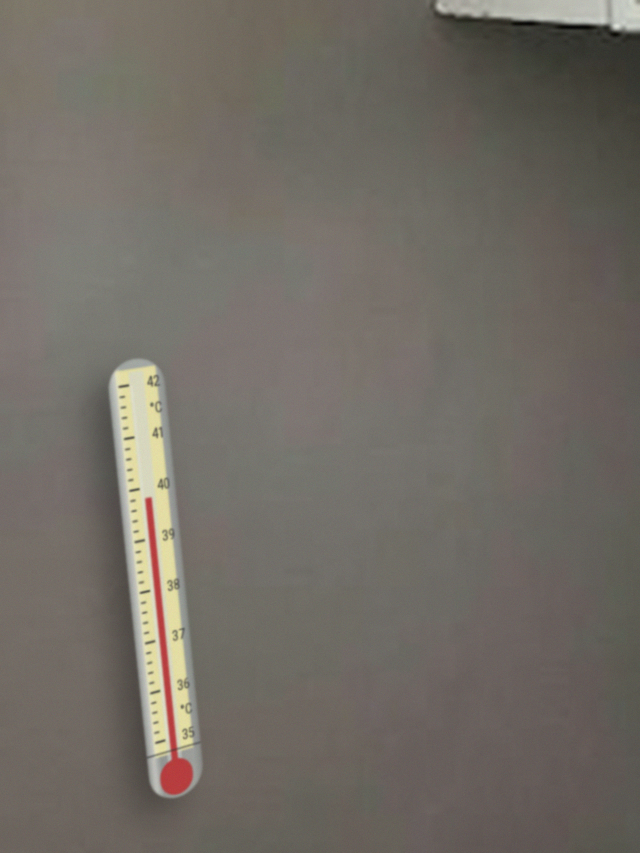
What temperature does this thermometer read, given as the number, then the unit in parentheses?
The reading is 39.8 (°C)
